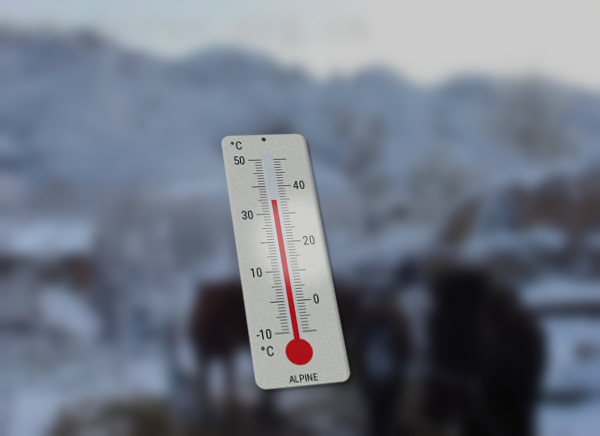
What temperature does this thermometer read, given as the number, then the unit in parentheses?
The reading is 35 (°C)
